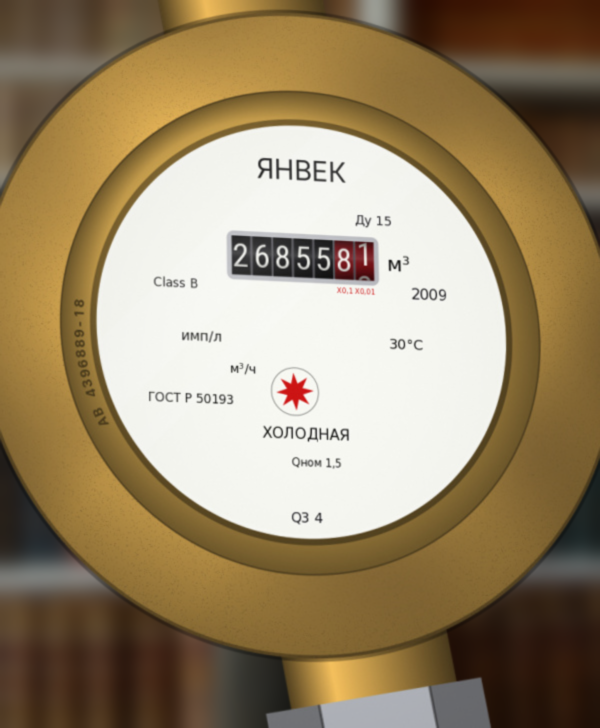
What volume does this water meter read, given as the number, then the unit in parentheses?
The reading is 26855.81 (m³)
